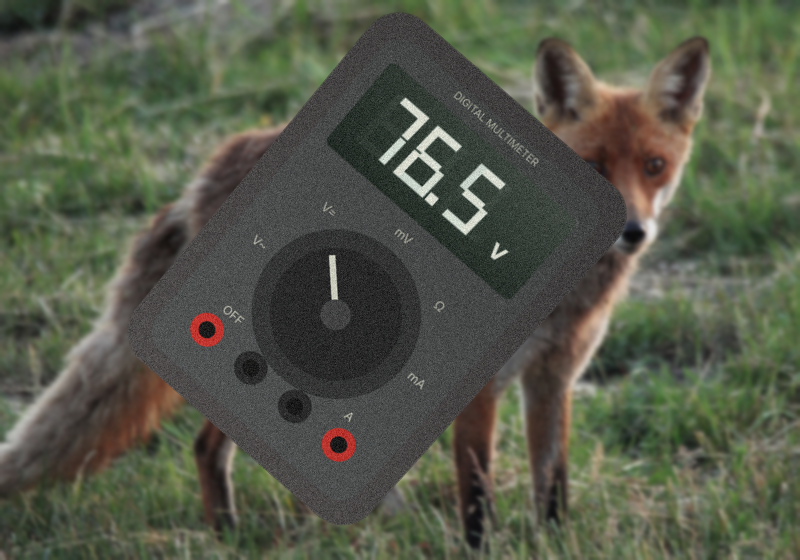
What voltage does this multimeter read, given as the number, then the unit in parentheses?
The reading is 76.5 (V)
